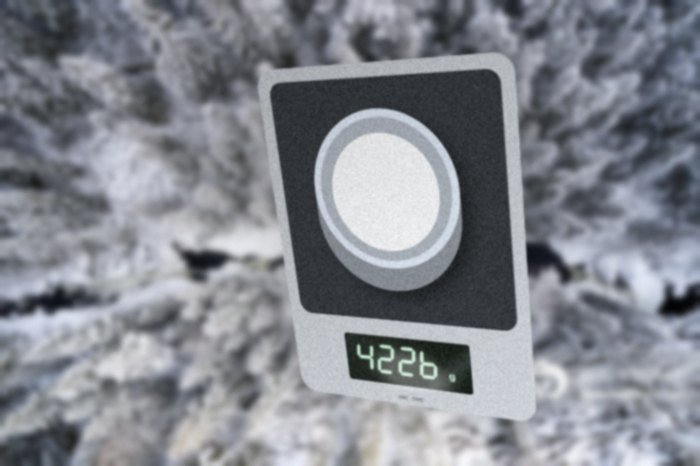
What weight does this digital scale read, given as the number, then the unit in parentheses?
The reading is 4226 (g)
